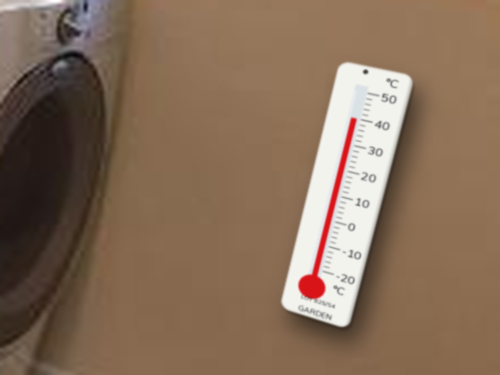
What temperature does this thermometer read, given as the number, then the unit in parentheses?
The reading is 40 (°C)
